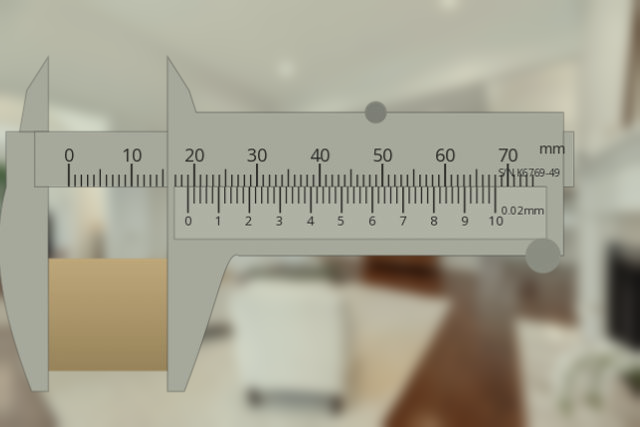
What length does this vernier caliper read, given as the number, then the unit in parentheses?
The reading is 19.0 (mm)
